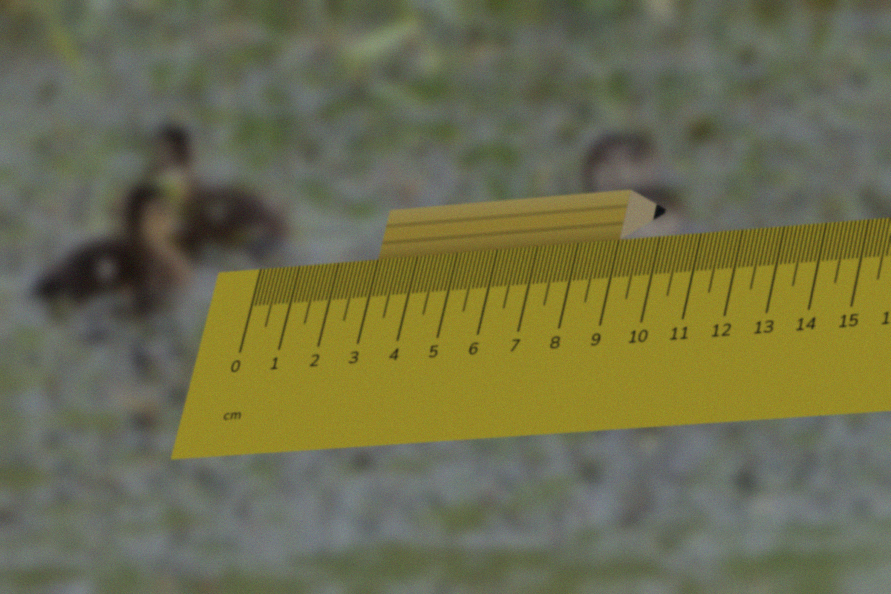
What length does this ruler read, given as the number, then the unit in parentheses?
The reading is 7 (cm)
